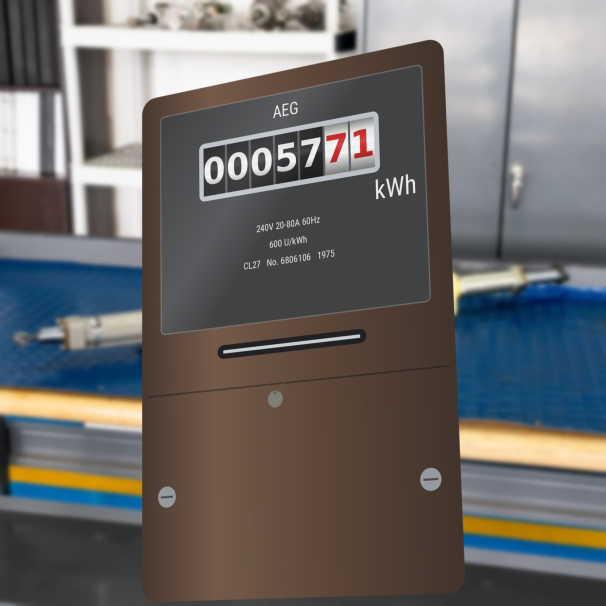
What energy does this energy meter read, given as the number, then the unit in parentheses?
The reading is 57.71 (kWh)
